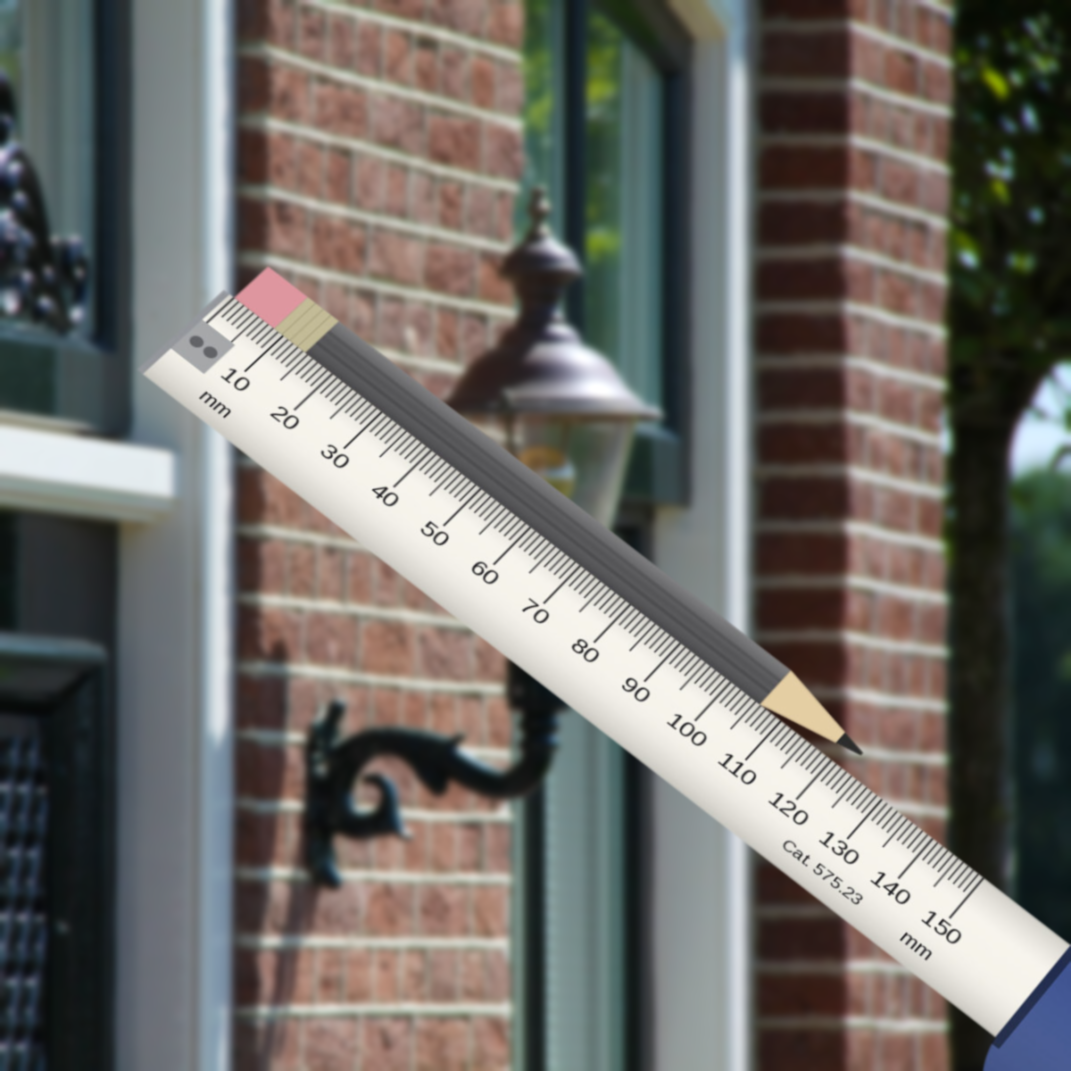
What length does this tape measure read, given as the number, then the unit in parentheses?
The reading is 123 (mm)
